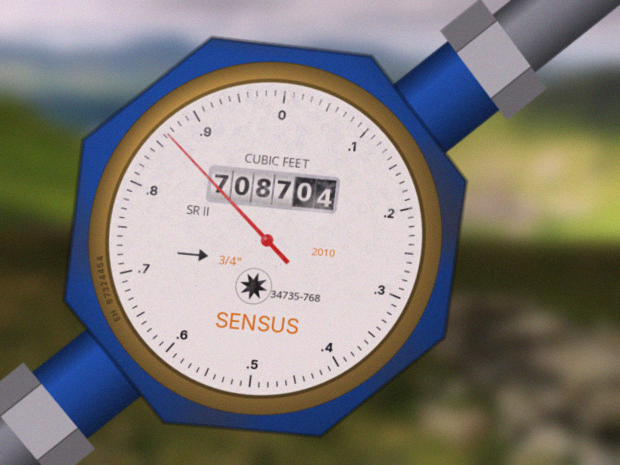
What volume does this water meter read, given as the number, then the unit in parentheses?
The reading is 708703.86 (ft³)
